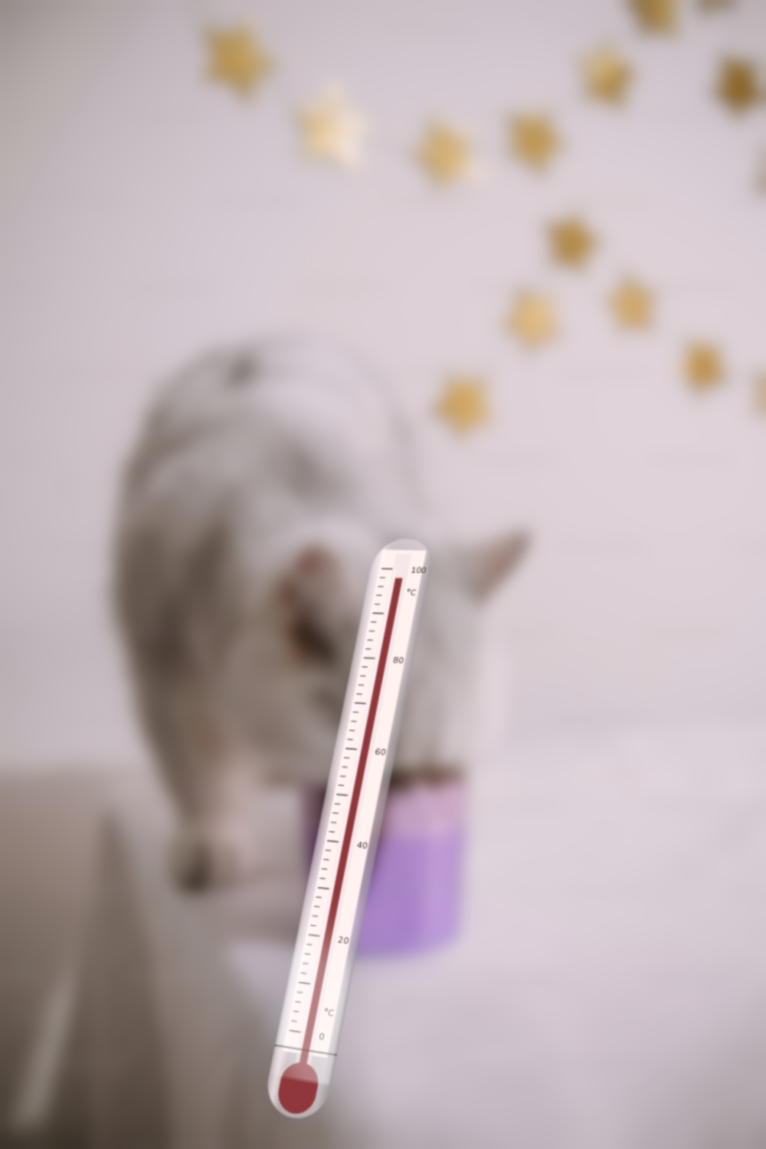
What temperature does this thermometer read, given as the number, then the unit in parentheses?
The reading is 98 (°C)
